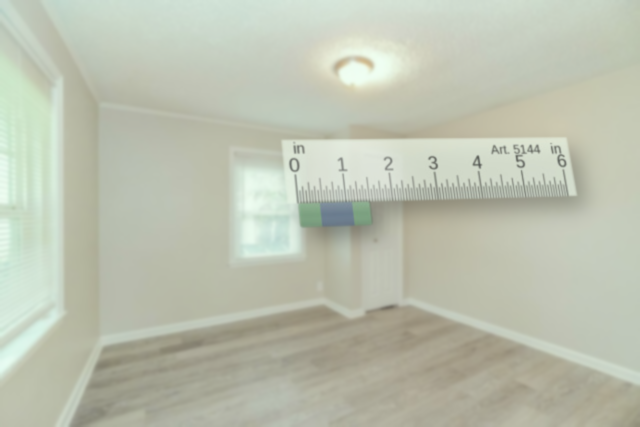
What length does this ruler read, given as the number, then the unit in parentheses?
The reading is 1.5 (in)
